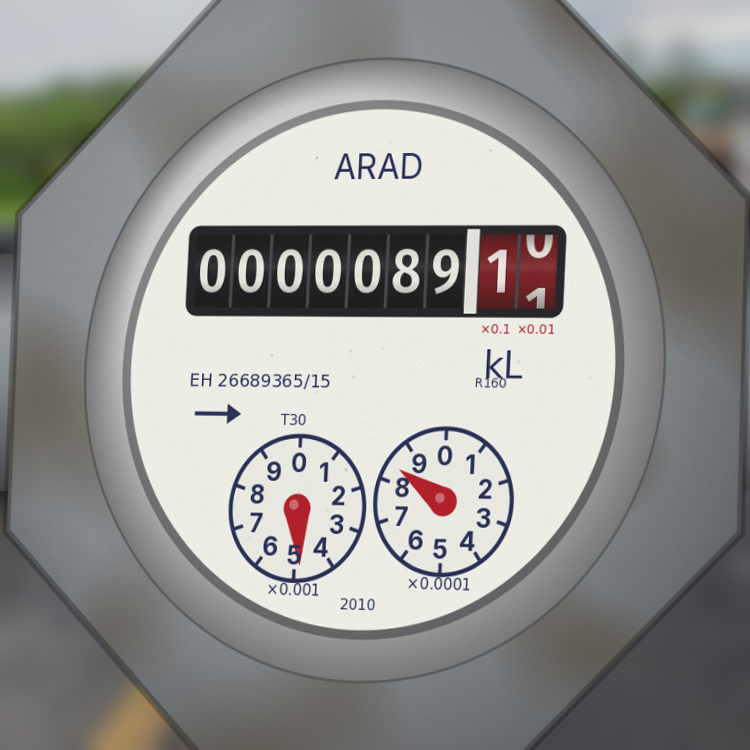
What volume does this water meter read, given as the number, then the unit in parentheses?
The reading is 89.1048 (kL)
